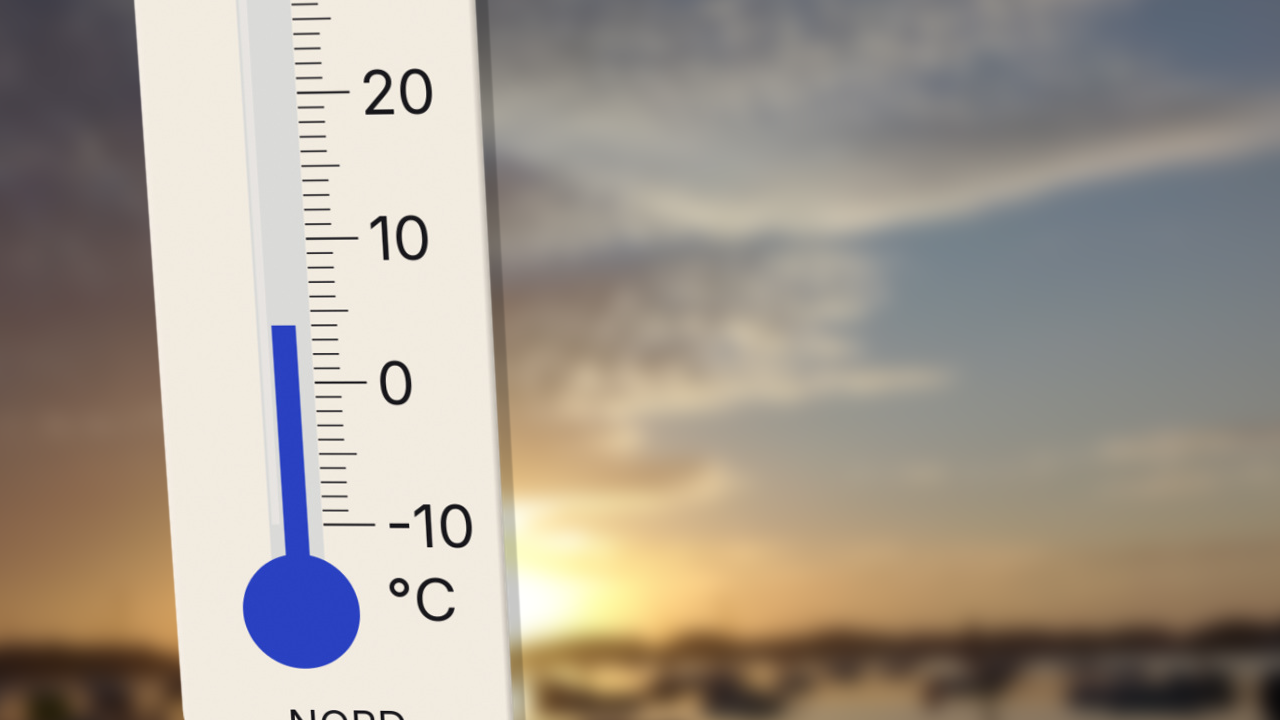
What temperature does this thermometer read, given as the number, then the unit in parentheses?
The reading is 4 (°C)
